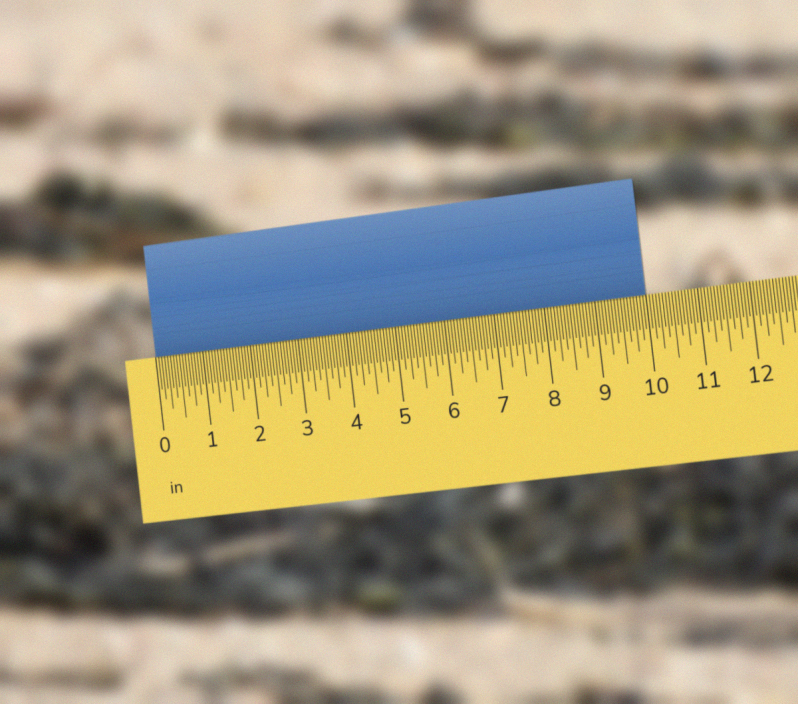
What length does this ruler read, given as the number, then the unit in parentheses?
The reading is 10 (in)
